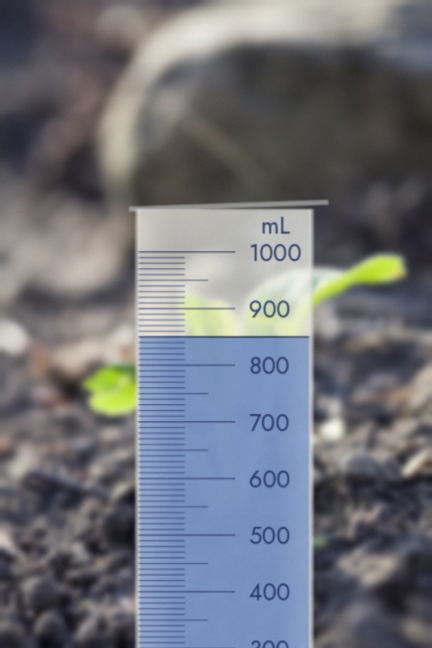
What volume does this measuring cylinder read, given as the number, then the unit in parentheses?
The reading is 850 (mL)
